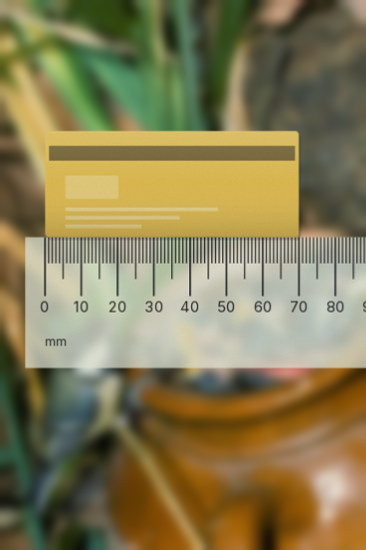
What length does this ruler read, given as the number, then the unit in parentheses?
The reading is 70 (mm)
